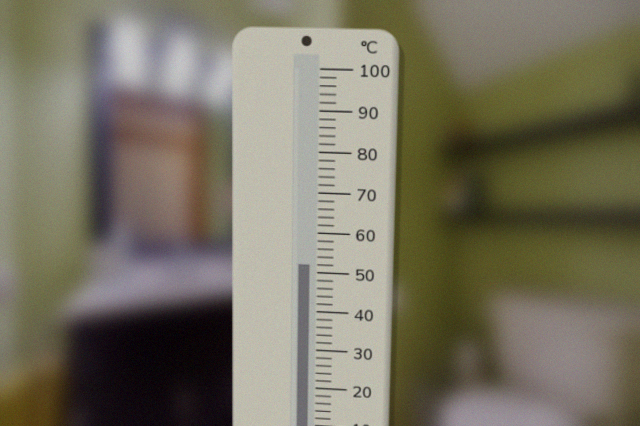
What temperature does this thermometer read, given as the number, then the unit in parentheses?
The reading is 52 (°C)
